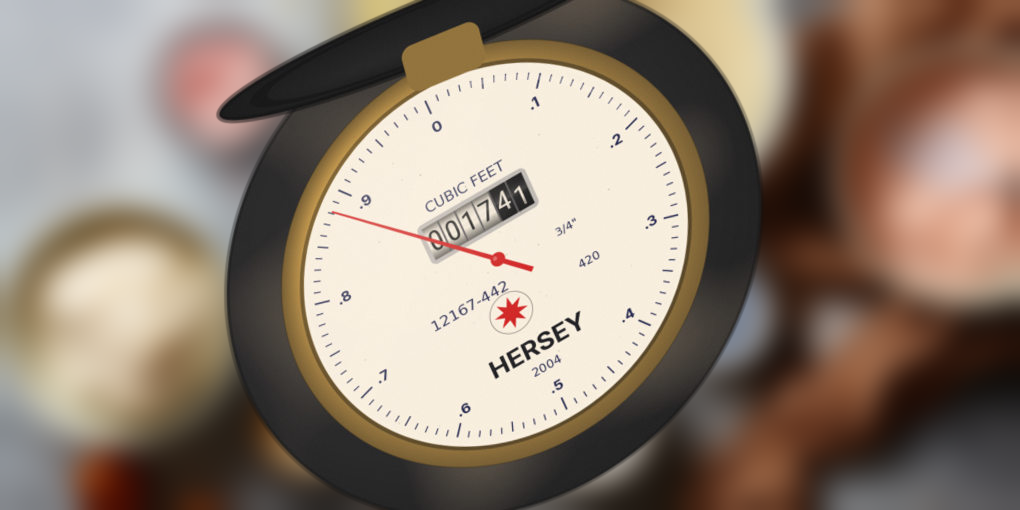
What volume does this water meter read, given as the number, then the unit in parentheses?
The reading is 1740.88 (ft³)
